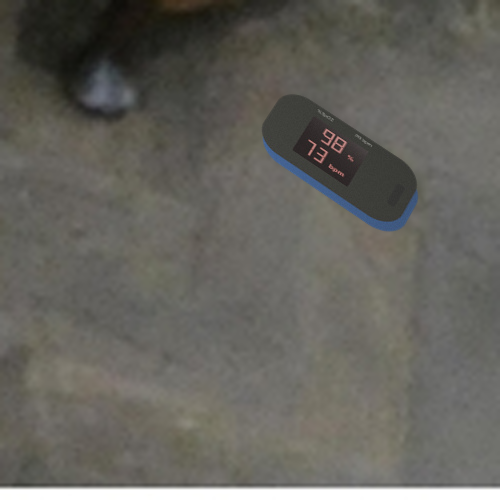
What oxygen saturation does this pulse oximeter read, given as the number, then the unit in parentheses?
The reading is 98 (%)
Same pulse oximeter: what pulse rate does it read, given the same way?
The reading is 73 (bpm)
